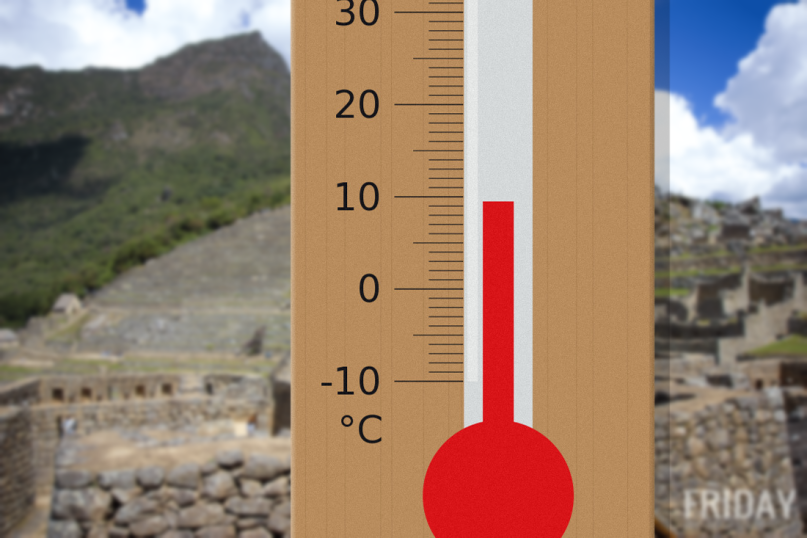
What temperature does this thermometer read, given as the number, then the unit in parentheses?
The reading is 9.5 (°C)
